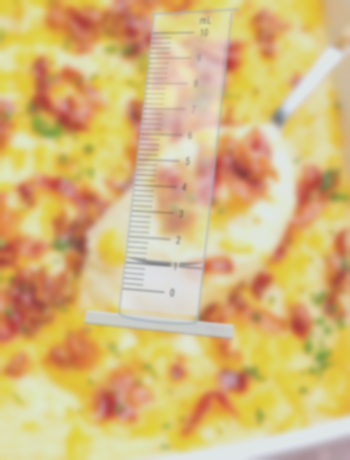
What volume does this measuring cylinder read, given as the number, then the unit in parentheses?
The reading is 1 (mL)
